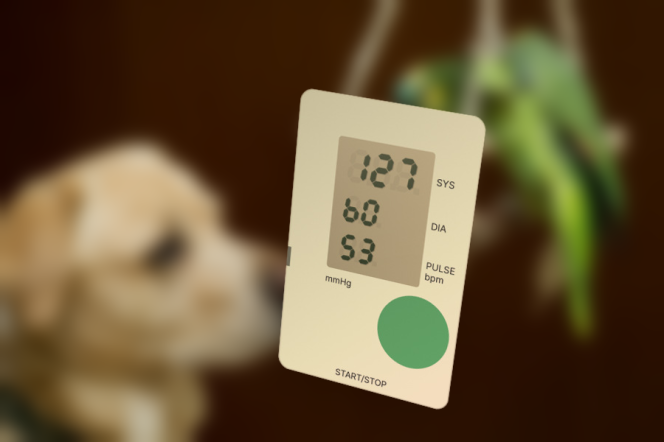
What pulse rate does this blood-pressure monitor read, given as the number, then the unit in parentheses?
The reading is 53 (bpm)
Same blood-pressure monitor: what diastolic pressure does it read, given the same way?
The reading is 60 (mmHg)
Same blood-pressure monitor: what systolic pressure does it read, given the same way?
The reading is 127 (mmHg)
